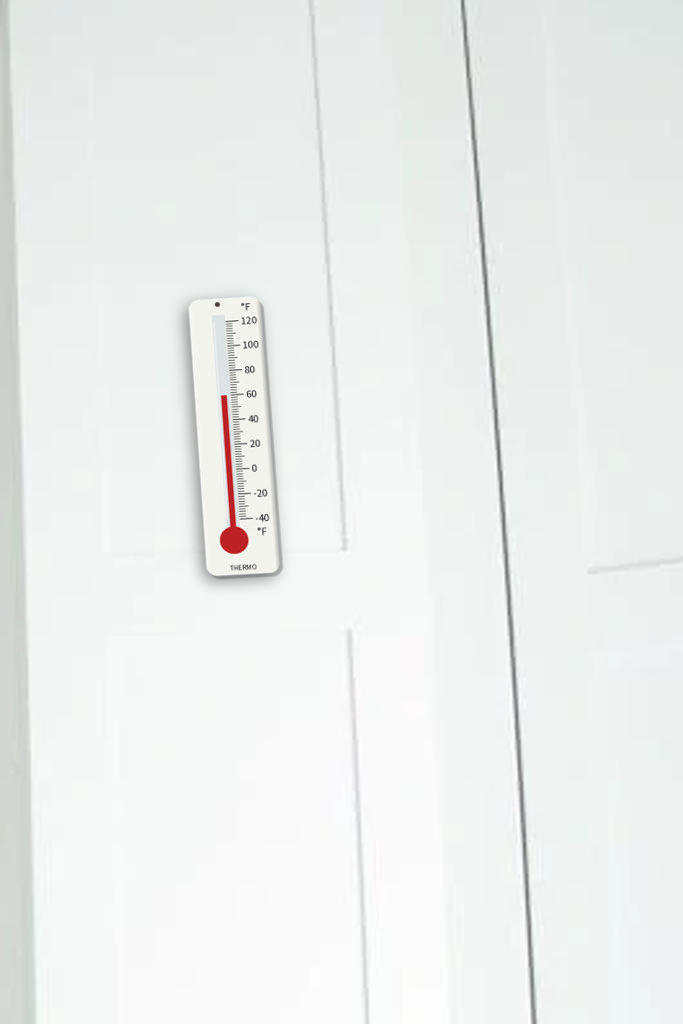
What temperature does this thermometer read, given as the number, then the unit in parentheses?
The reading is 60 (°F)
